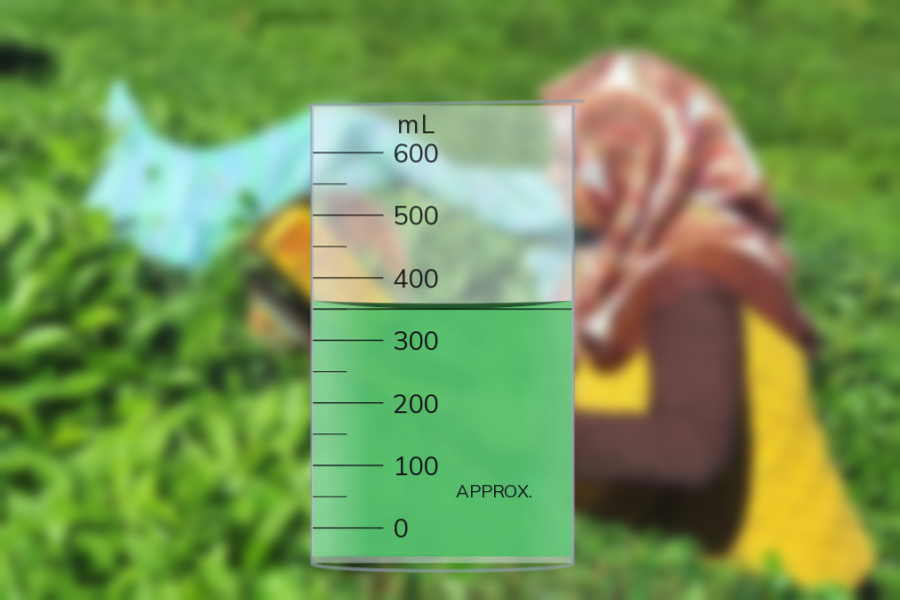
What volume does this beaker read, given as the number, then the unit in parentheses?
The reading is 350 (mL)
